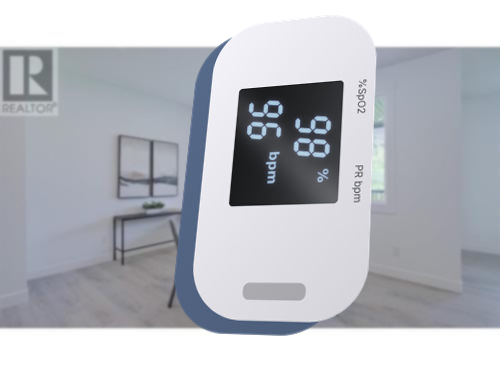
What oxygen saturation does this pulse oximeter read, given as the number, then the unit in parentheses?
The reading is 98 (%)
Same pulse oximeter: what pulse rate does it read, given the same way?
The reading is 96 (bpm)
